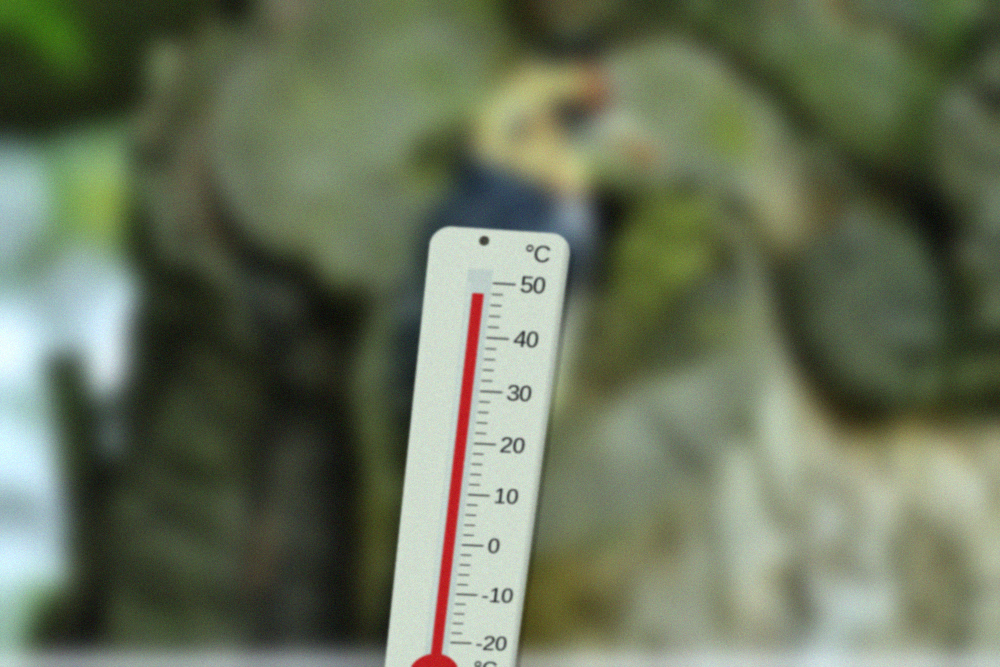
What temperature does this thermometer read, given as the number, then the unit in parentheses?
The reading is 48 (°C)
